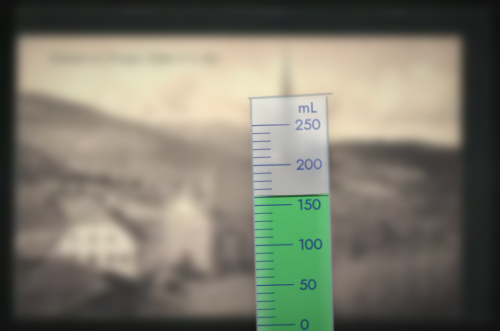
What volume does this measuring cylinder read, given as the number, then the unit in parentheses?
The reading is 160 (mL)
